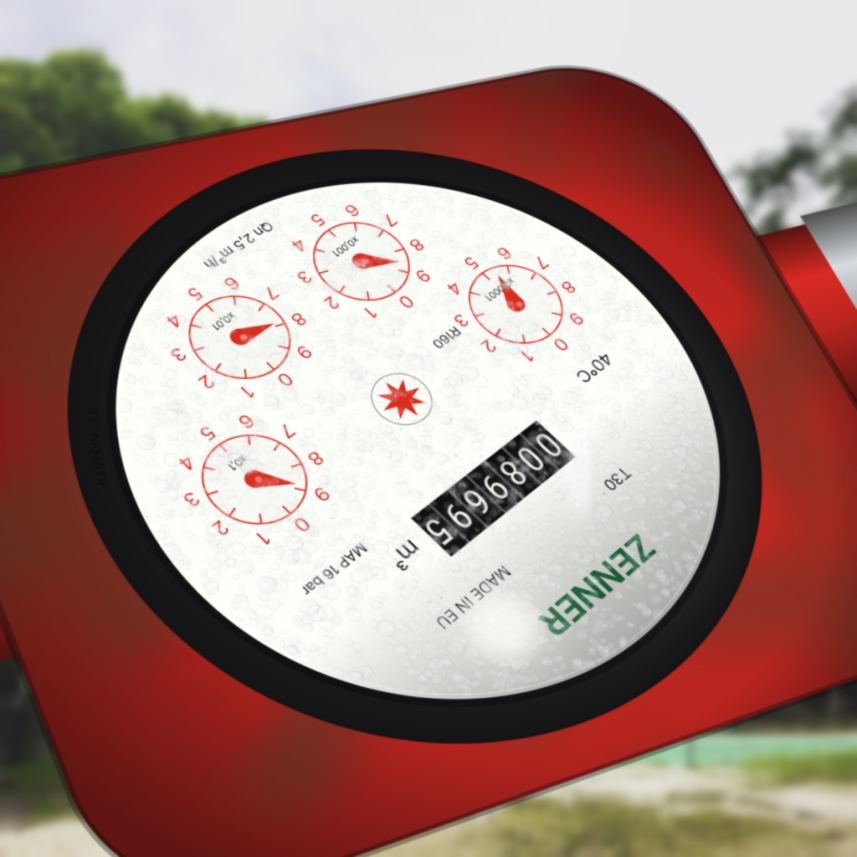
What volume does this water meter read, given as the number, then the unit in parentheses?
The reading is 89695.8785 (m³)
